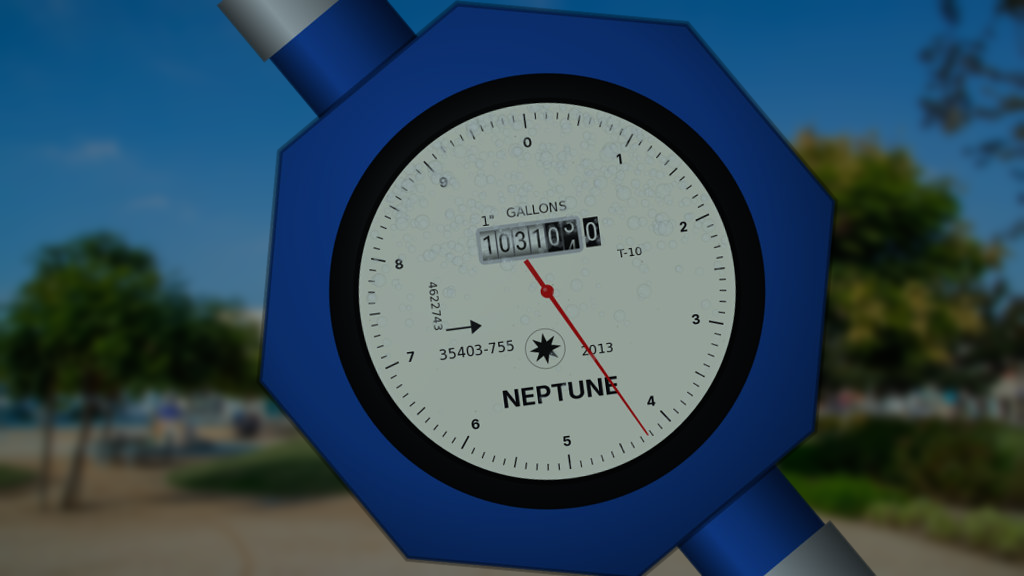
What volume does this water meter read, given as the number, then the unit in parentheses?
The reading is 1031034.2 (gal)
